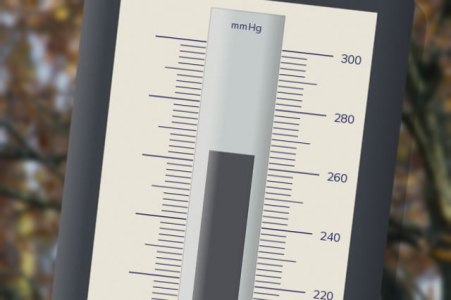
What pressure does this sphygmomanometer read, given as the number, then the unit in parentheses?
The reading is 264 (mmHg)
